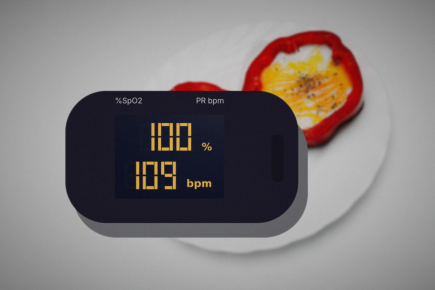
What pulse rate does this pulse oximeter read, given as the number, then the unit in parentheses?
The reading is 109 (bpm)
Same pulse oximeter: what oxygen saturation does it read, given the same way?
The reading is 100 (%)
